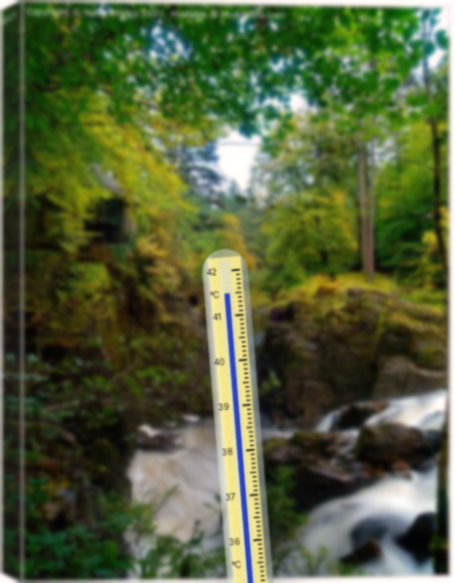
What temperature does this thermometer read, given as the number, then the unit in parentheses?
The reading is 41.5 (°C)
